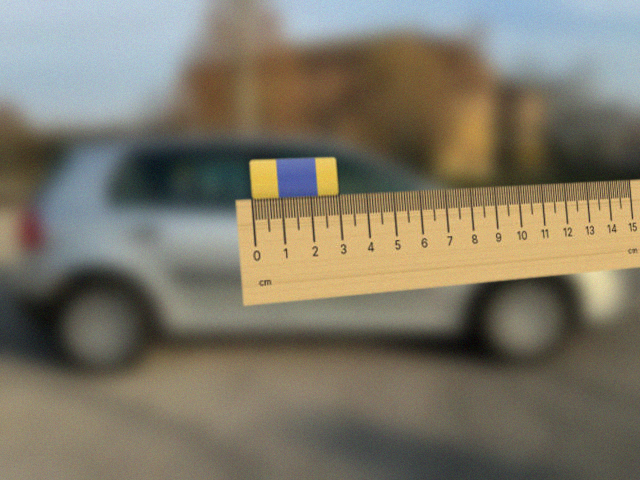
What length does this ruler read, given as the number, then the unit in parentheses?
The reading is 3 (cm)
